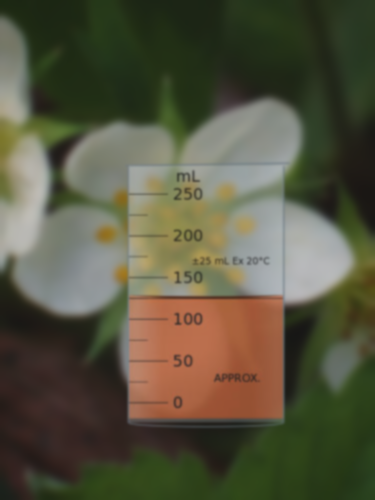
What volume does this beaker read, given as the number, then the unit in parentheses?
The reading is 125 (mL)
